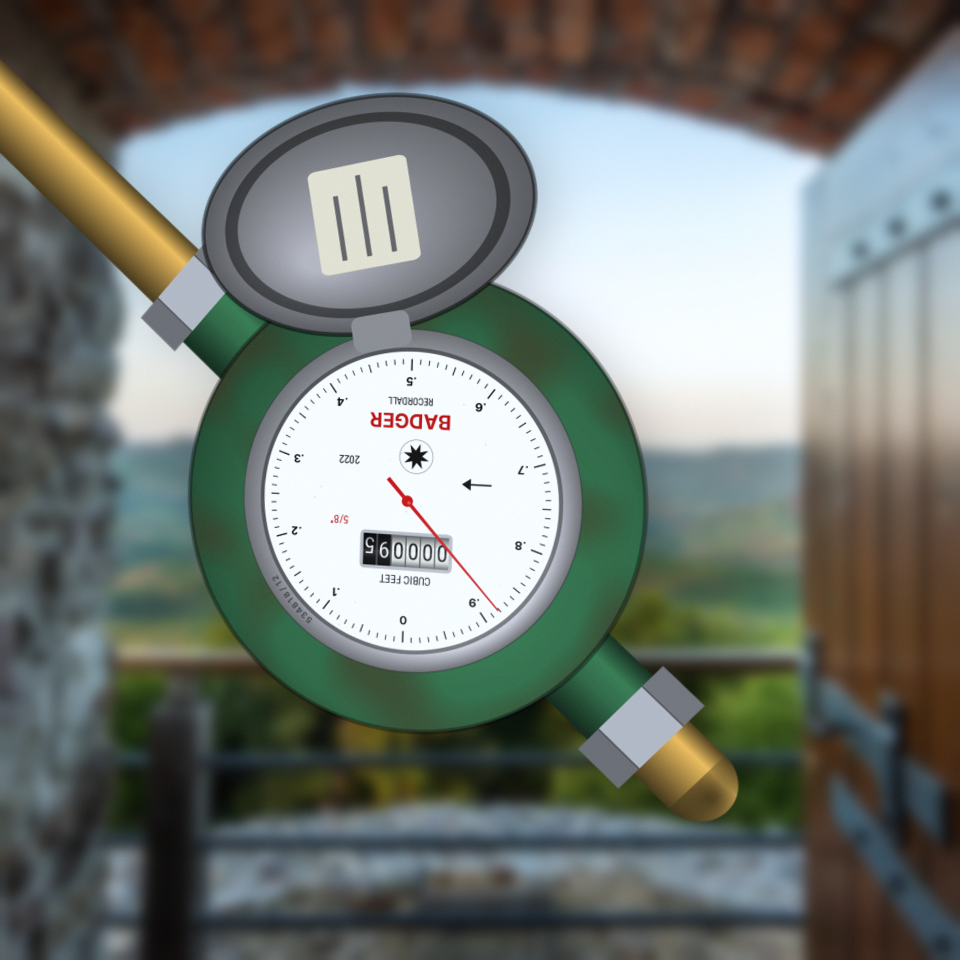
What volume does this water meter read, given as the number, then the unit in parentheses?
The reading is 94.88 (ft³)
